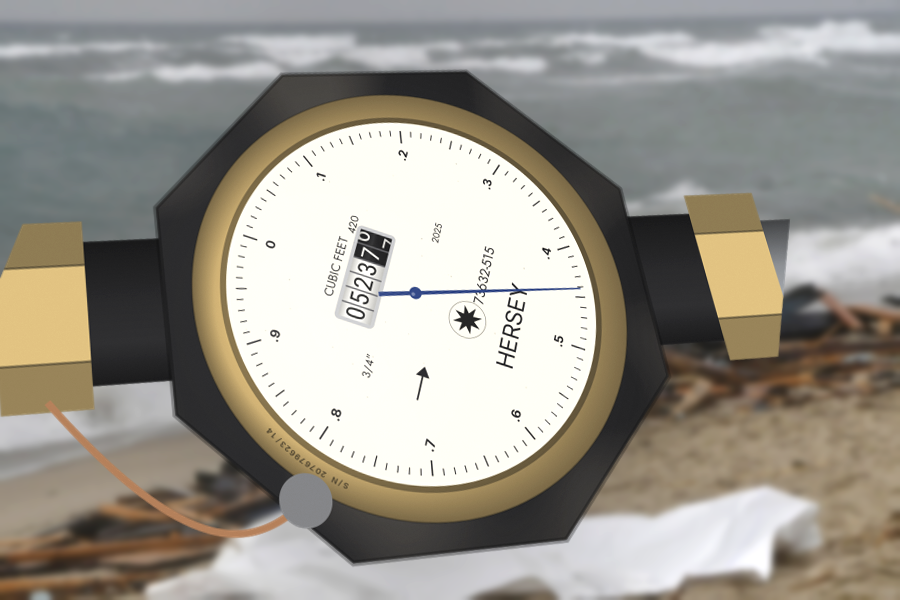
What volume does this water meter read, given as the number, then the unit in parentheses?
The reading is 52376.44 (ft³)
